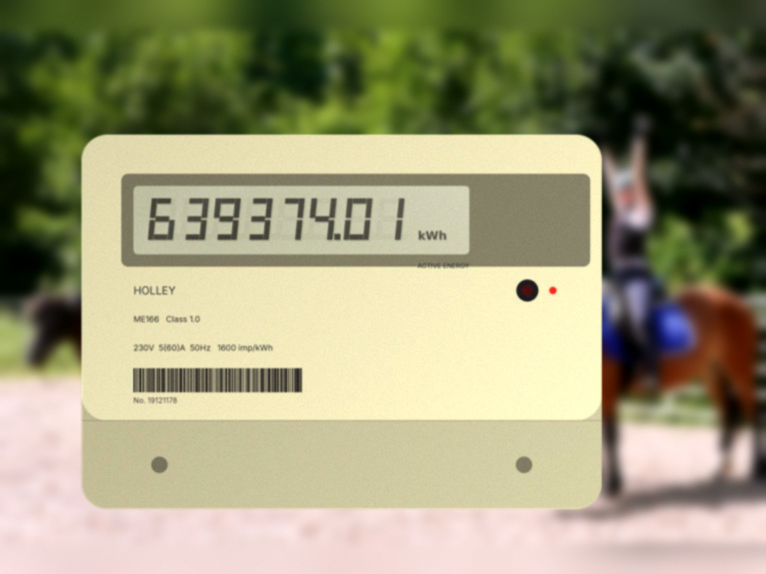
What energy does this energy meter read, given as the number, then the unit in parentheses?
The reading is 639374.01 (kWh)
